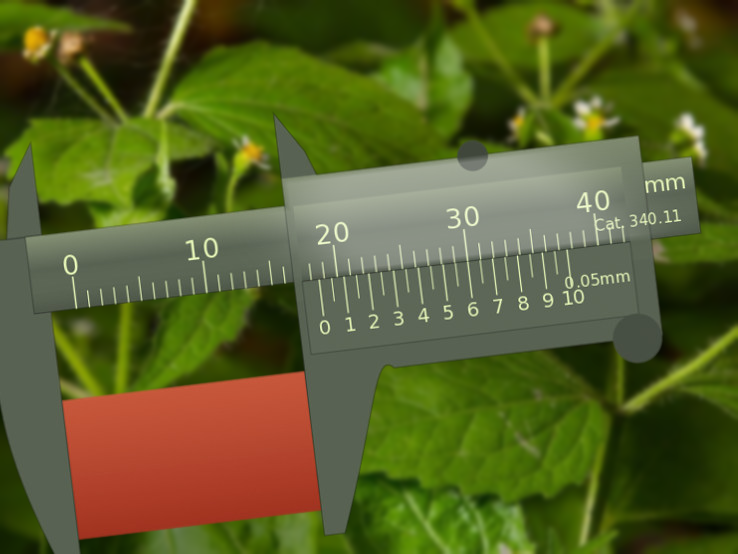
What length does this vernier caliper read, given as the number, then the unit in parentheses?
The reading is 18.6 (mm)
